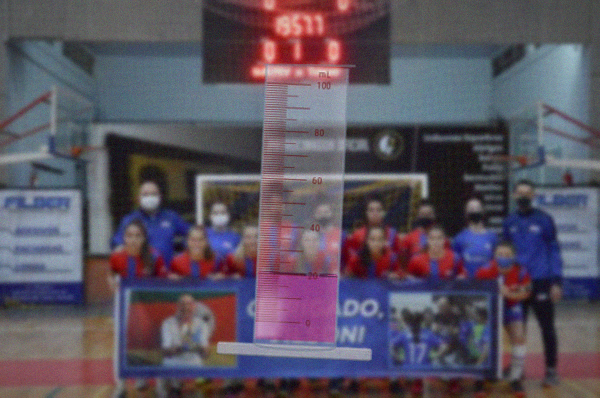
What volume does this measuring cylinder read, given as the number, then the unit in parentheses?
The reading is 20 (mL)
